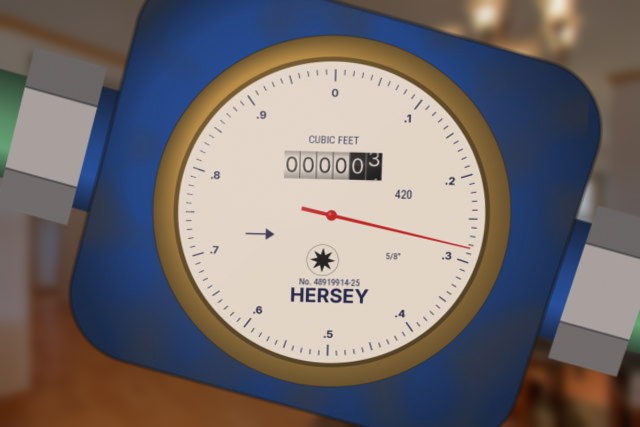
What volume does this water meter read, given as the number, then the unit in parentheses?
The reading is 3.28 (ft³)
